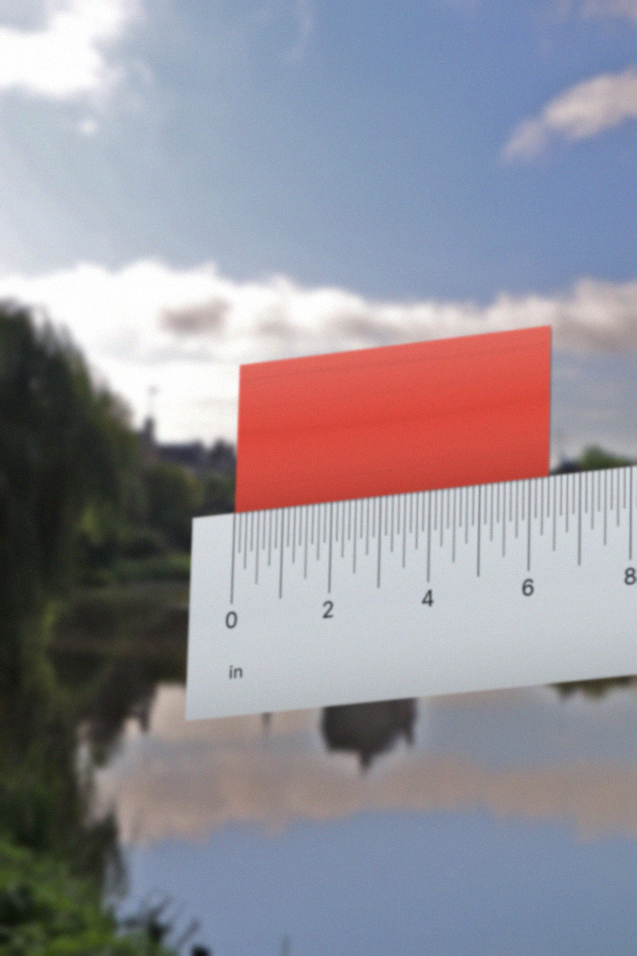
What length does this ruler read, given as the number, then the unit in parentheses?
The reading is 6.375 (in)
